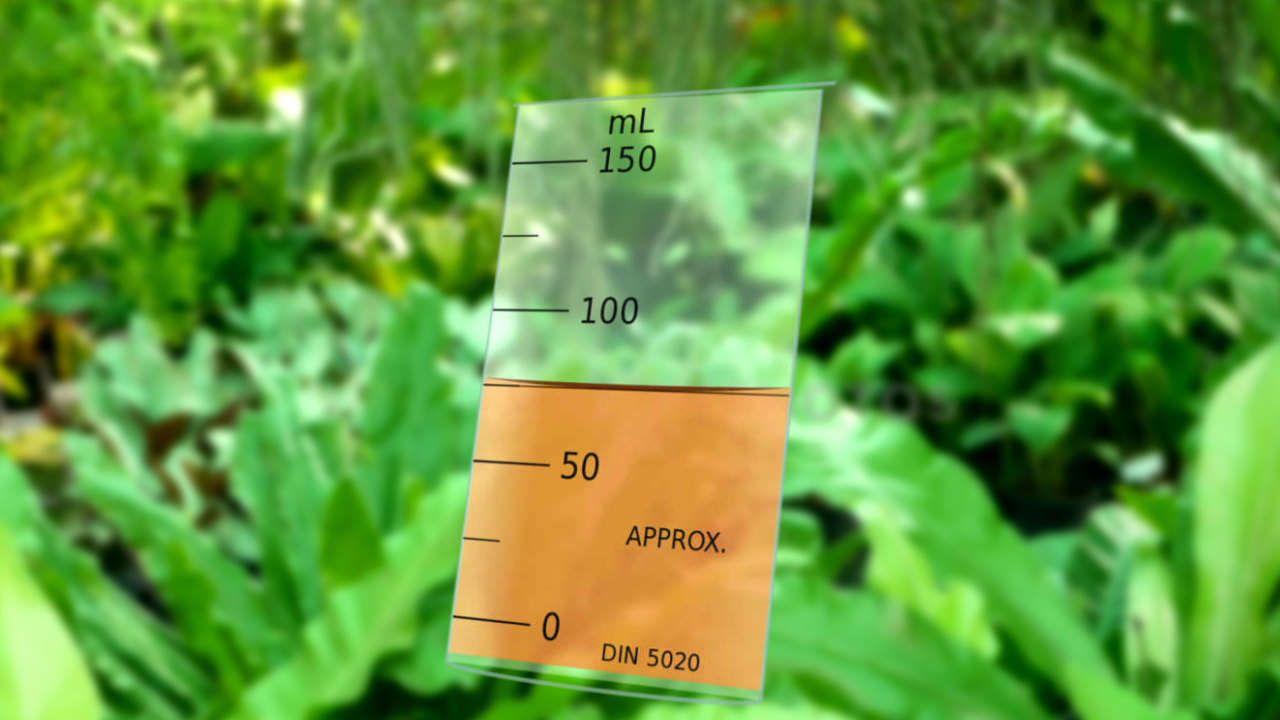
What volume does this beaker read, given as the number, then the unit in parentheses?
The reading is 75 (mL)
